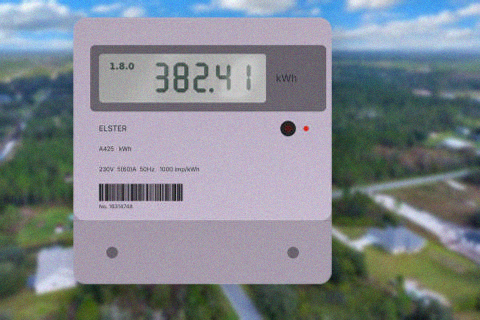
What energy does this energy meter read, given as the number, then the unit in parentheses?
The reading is 382.41 (kWh)
